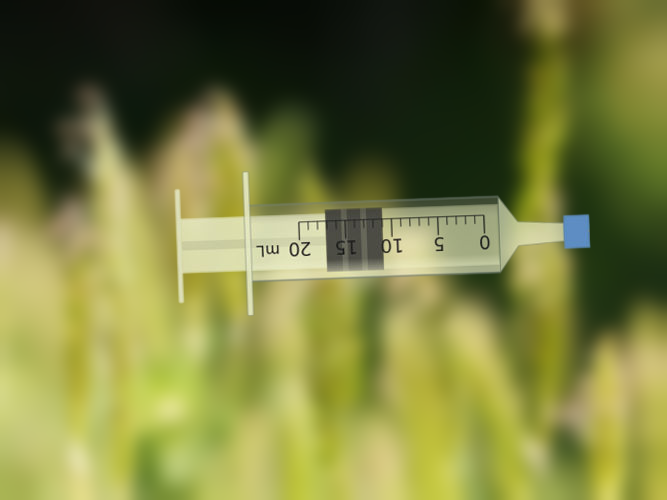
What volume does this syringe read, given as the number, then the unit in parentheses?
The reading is 11 (mL)
